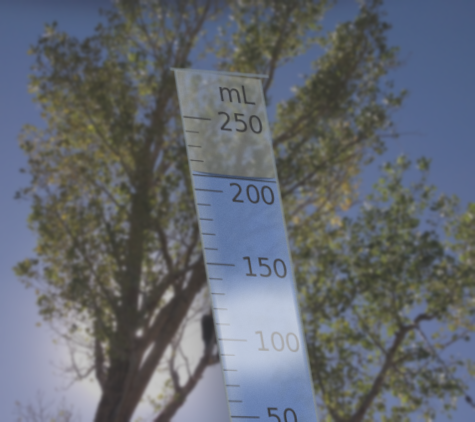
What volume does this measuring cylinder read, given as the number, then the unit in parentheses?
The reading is 210 (mL)
